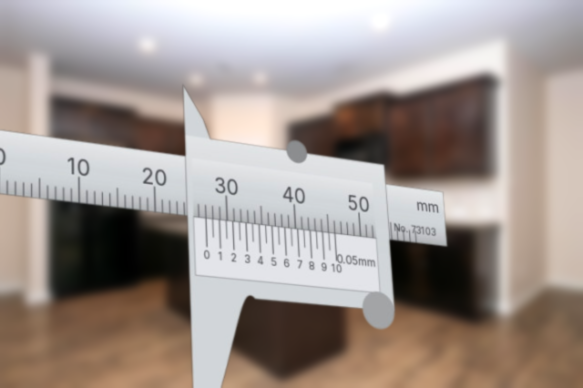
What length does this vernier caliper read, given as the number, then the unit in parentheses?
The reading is 27.0 (mm)
